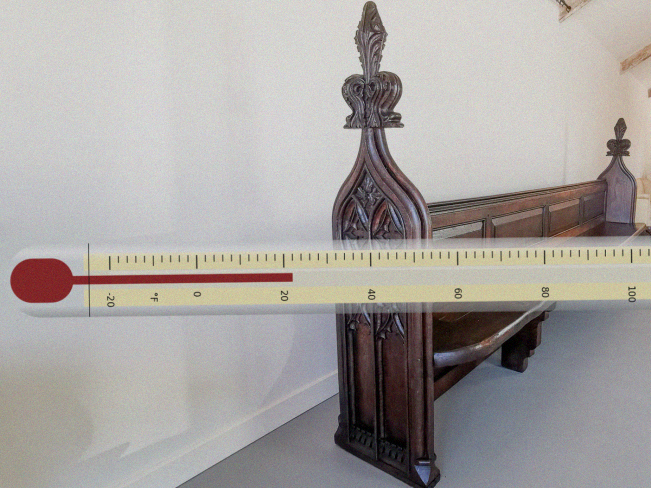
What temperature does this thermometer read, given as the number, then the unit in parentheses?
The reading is 22 (°F)
